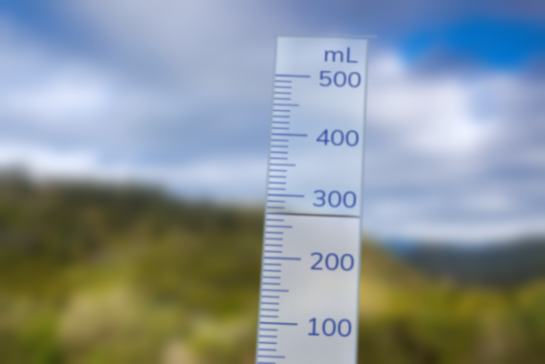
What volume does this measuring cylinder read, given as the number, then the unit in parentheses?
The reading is 270 (mL)
